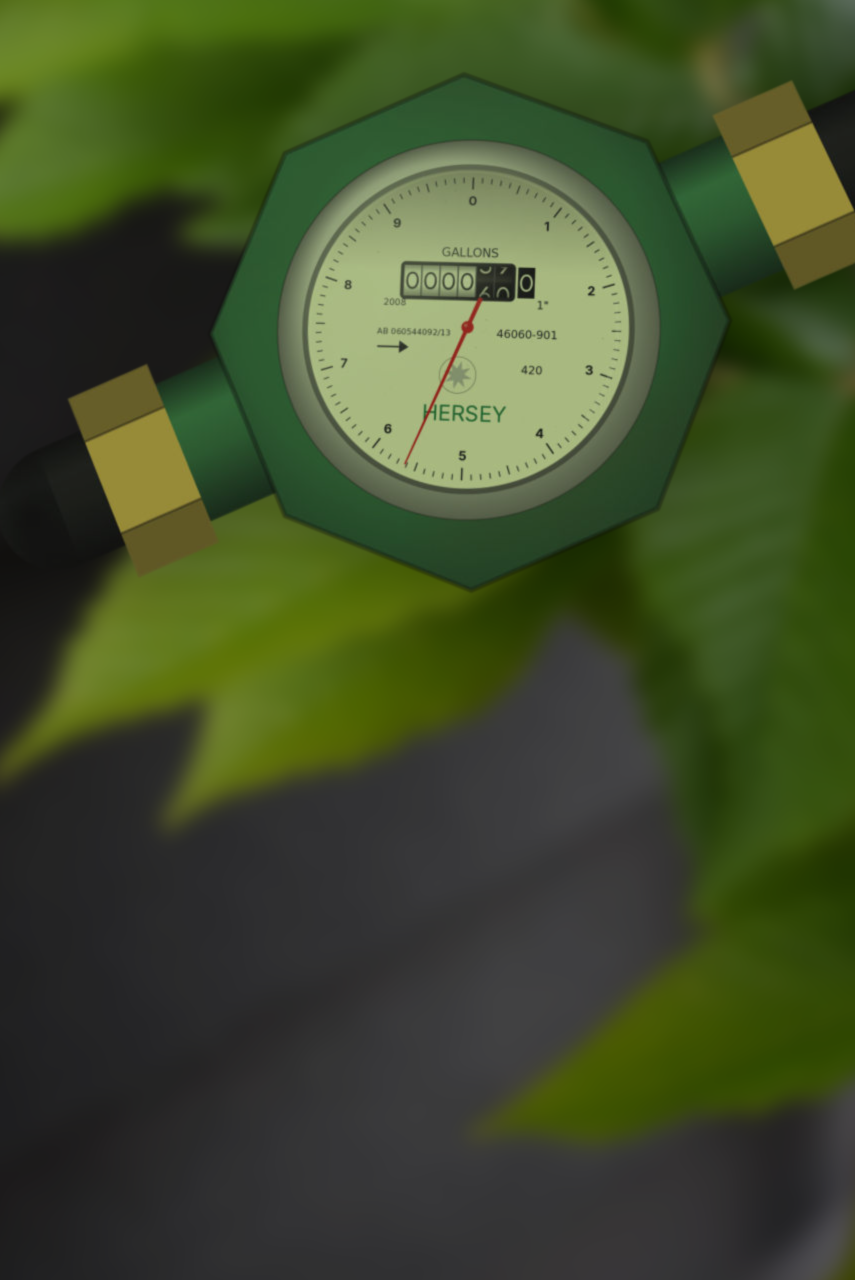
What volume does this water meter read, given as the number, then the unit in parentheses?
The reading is 595.6 (gal)
